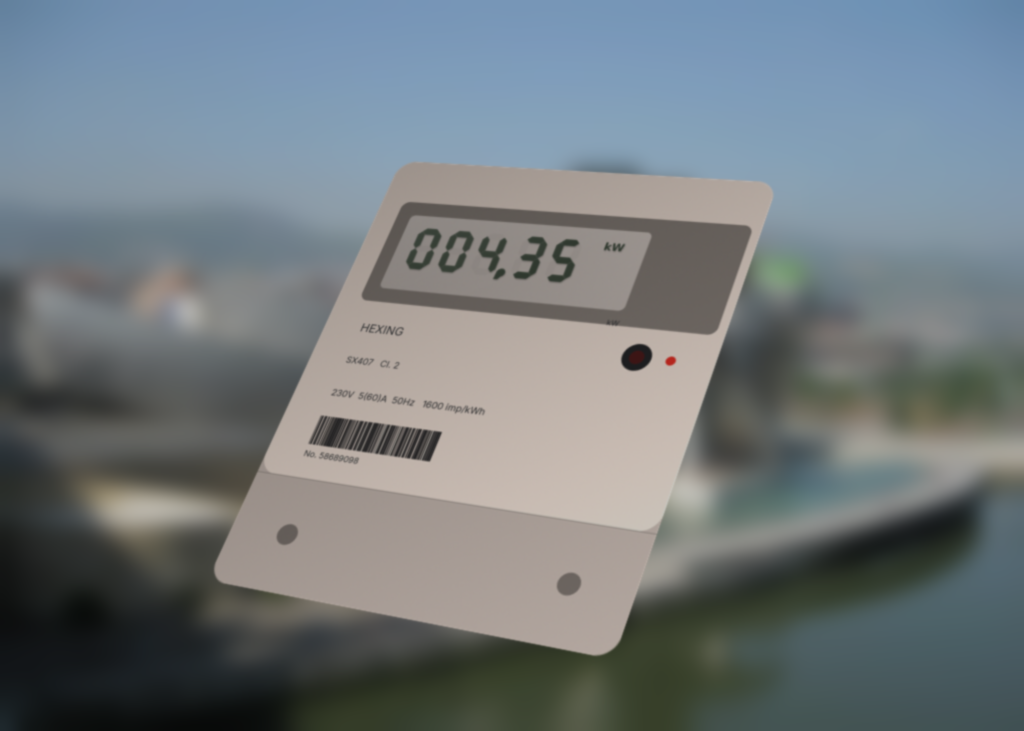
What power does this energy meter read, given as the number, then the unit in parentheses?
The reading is 4.35 (kW)
